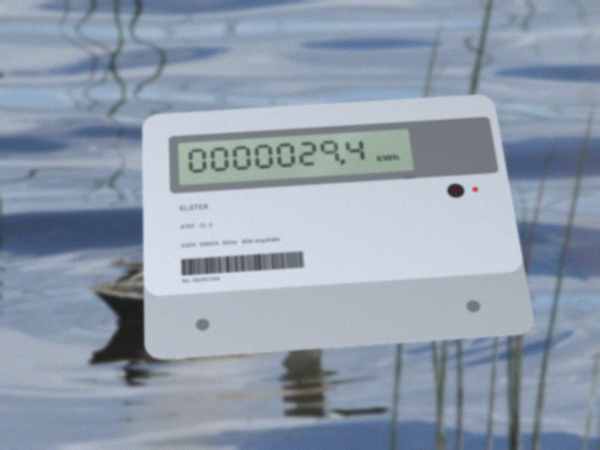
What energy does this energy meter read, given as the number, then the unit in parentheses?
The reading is 29.4 (kWh)
